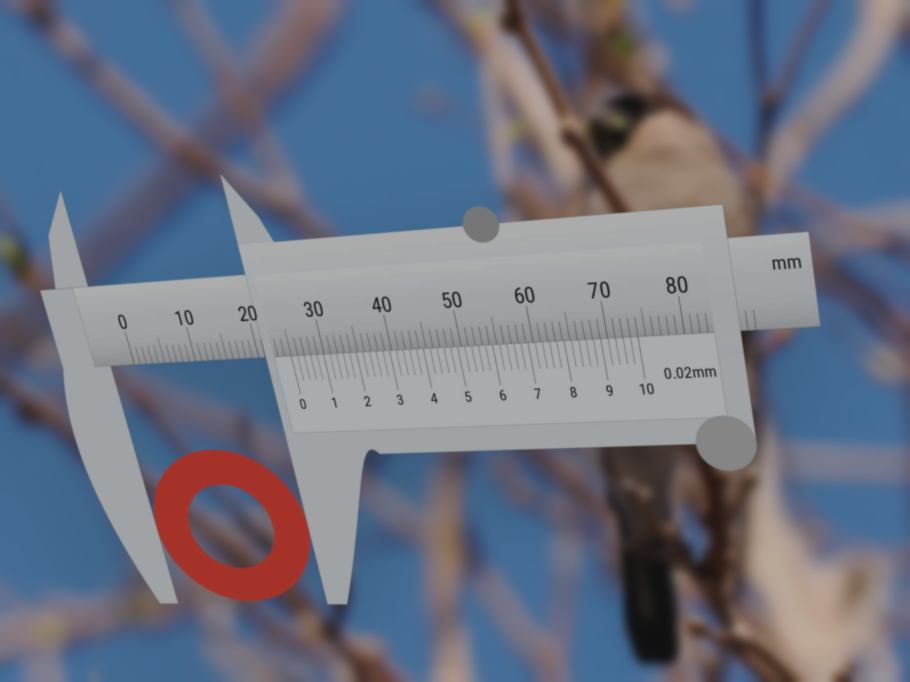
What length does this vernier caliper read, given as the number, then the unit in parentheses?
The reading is 25.0 (mm)
